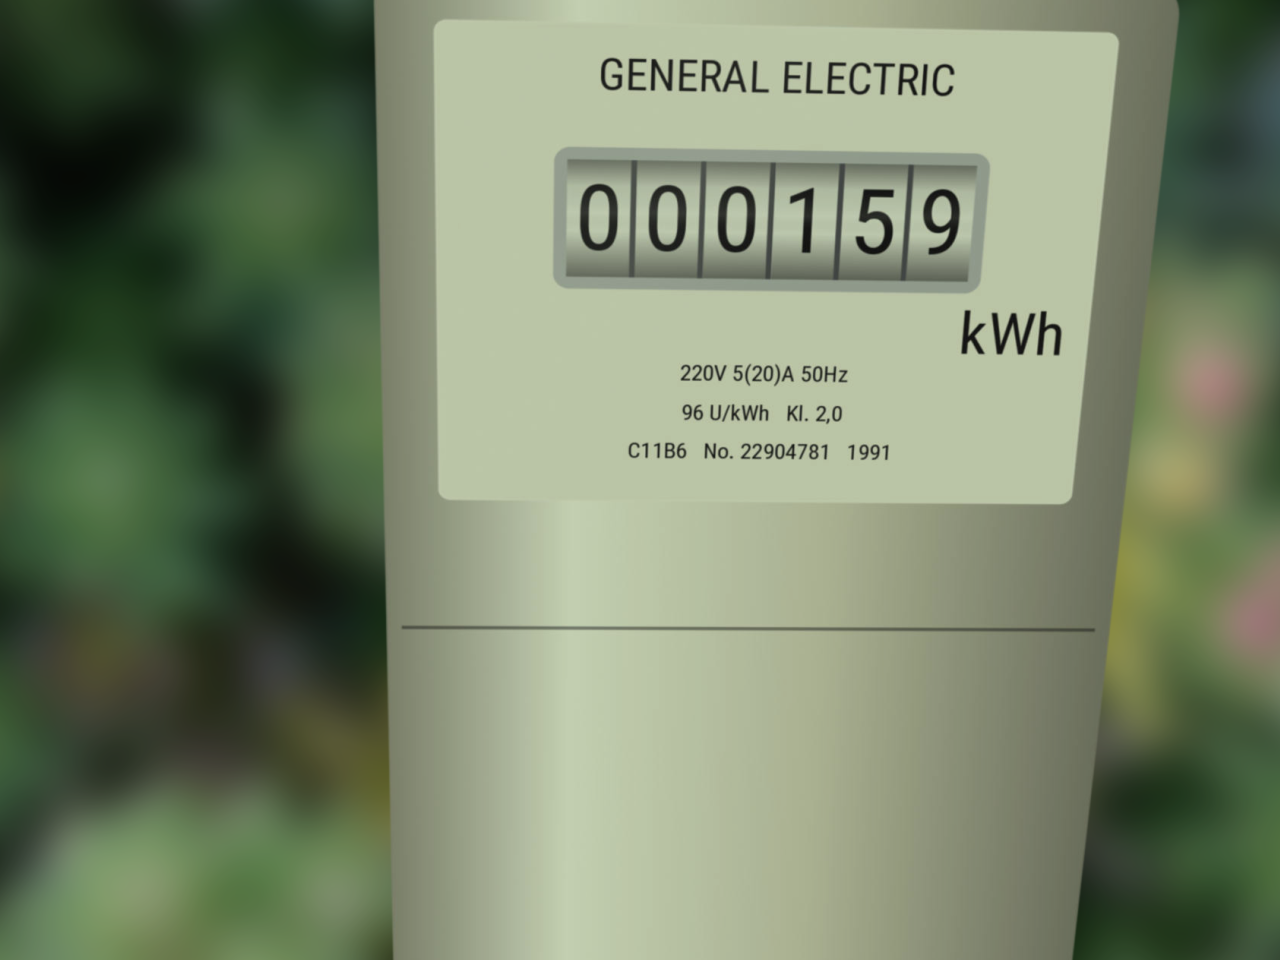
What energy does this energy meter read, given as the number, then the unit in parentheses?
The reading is 159 (kWh)
